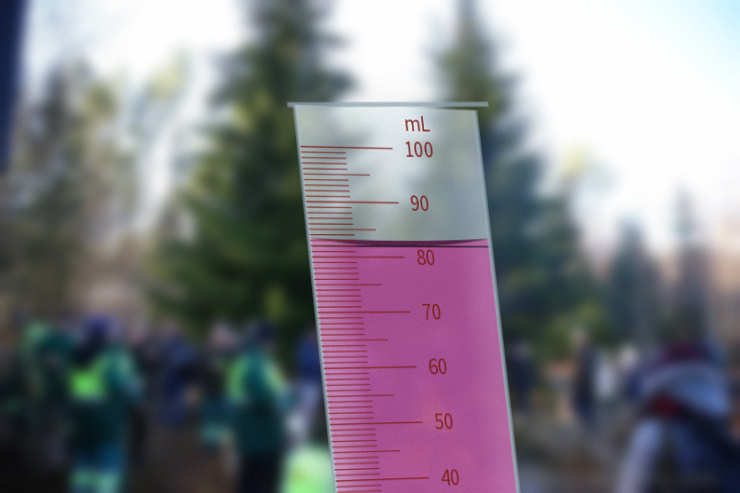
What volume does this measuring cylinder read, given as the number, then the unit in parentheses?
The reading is 82 (mL)
